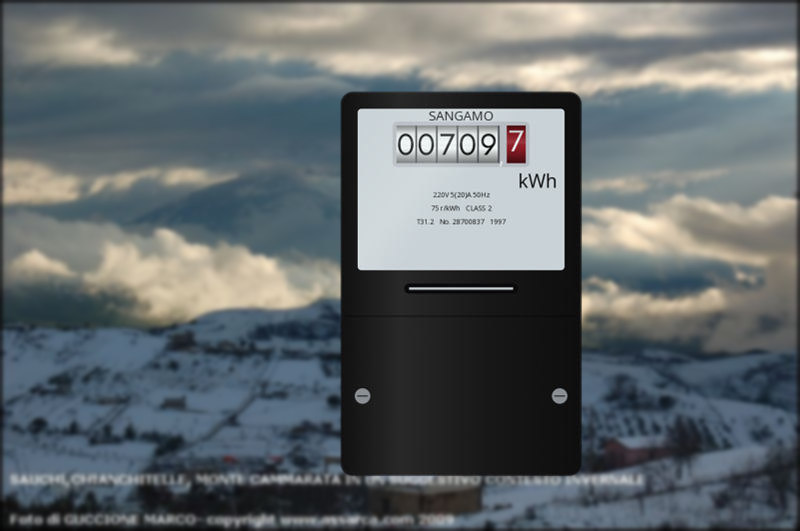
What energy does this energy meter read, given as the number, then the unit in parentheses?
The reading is 709.7 (kWh)
